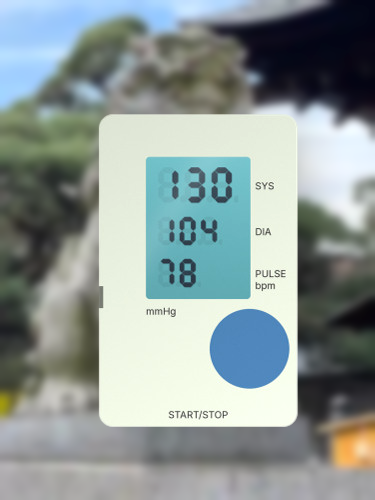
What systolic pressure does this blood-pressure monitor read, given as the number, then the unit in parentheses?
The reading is 130 (mmHg)
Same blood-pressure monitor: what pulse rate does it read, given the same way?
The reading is 78 (bpm)
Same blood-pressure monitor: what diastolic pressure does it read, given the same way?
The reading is 104 (mmHg)
